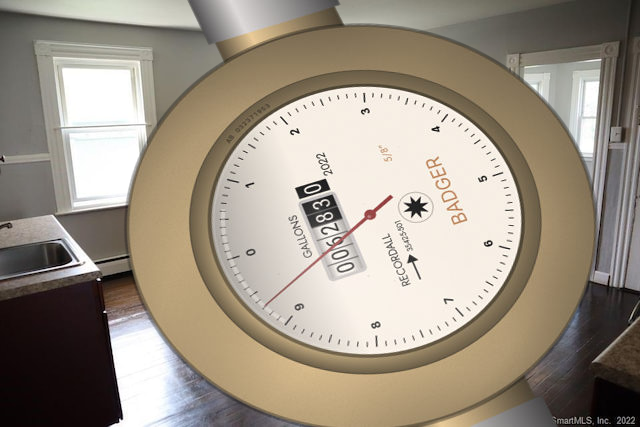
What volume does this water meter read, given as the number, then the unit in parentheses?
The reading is 62829.3 (gal)
